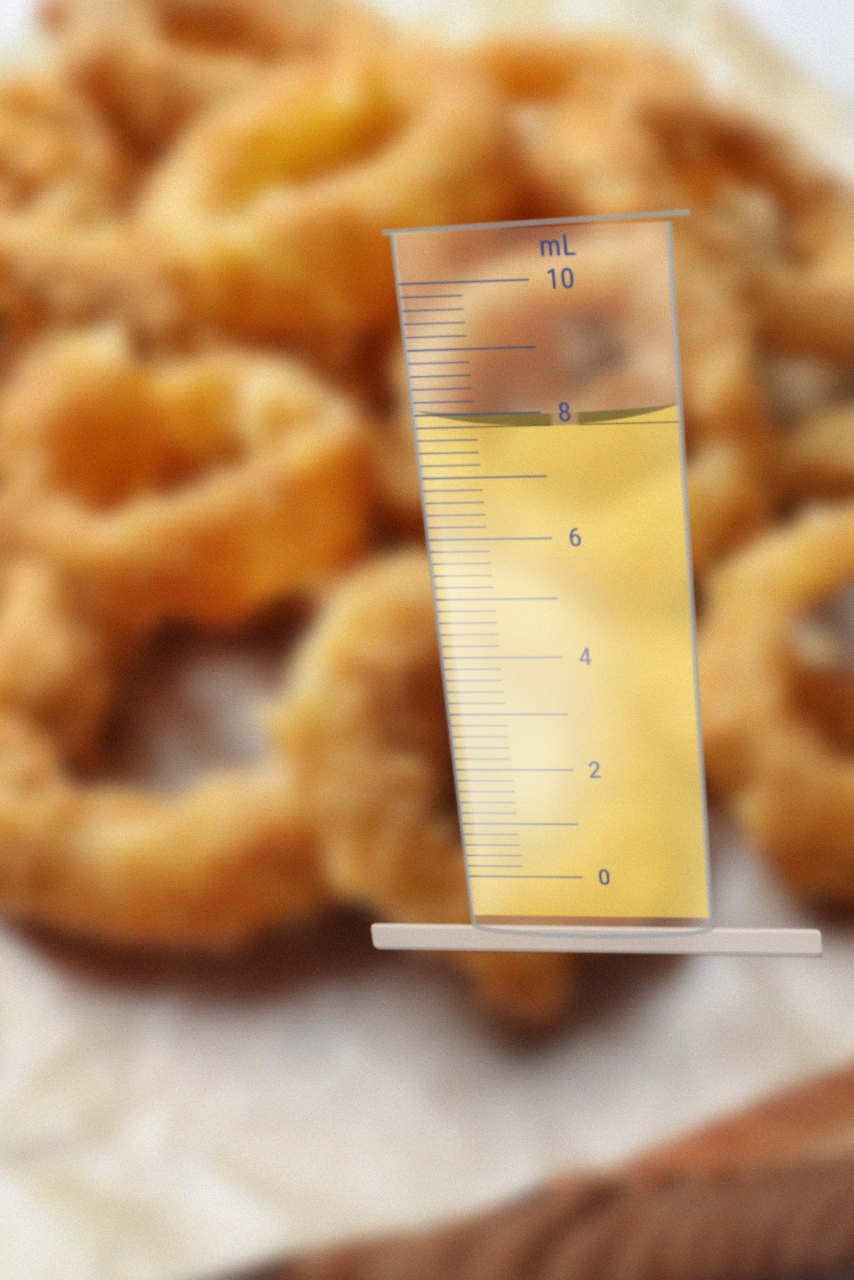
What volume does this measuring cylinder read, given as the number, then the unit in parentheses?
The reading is 7.8 (mL)
